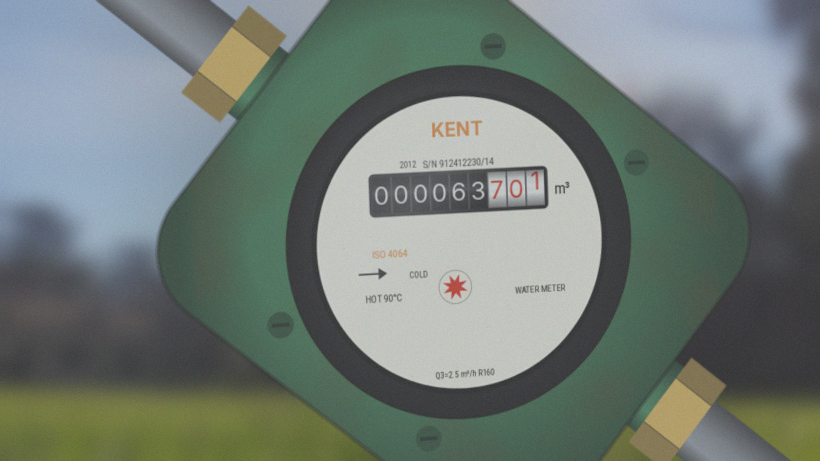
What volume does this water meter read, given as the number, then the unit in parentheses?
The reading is 63.701 (m³)
